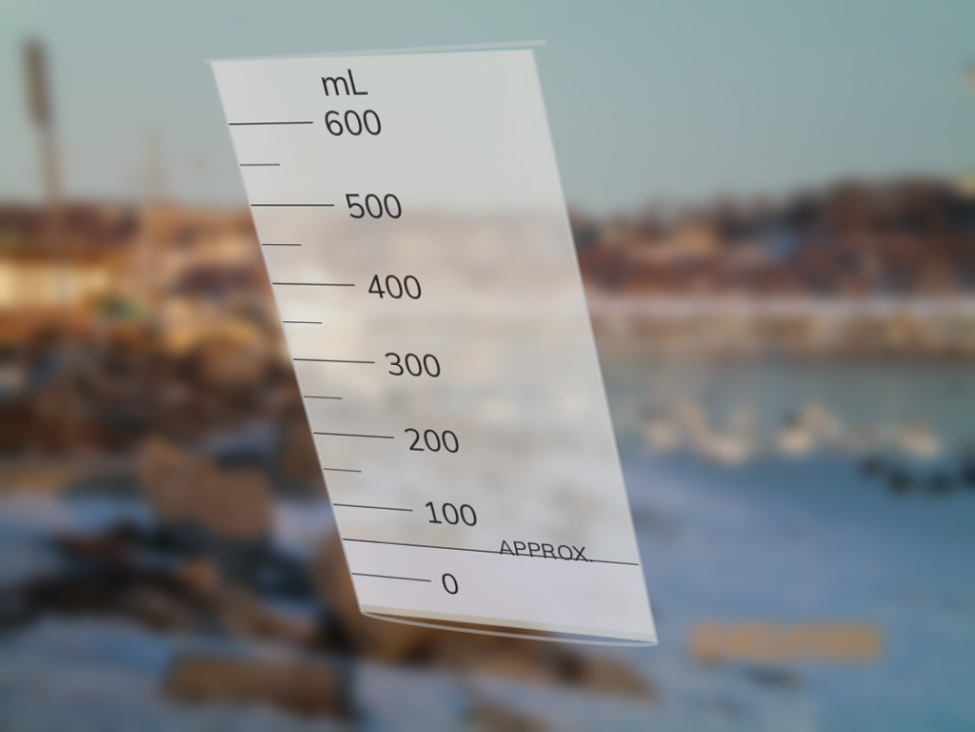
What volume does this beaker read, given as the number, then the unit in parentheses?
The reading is 50 (mL)
